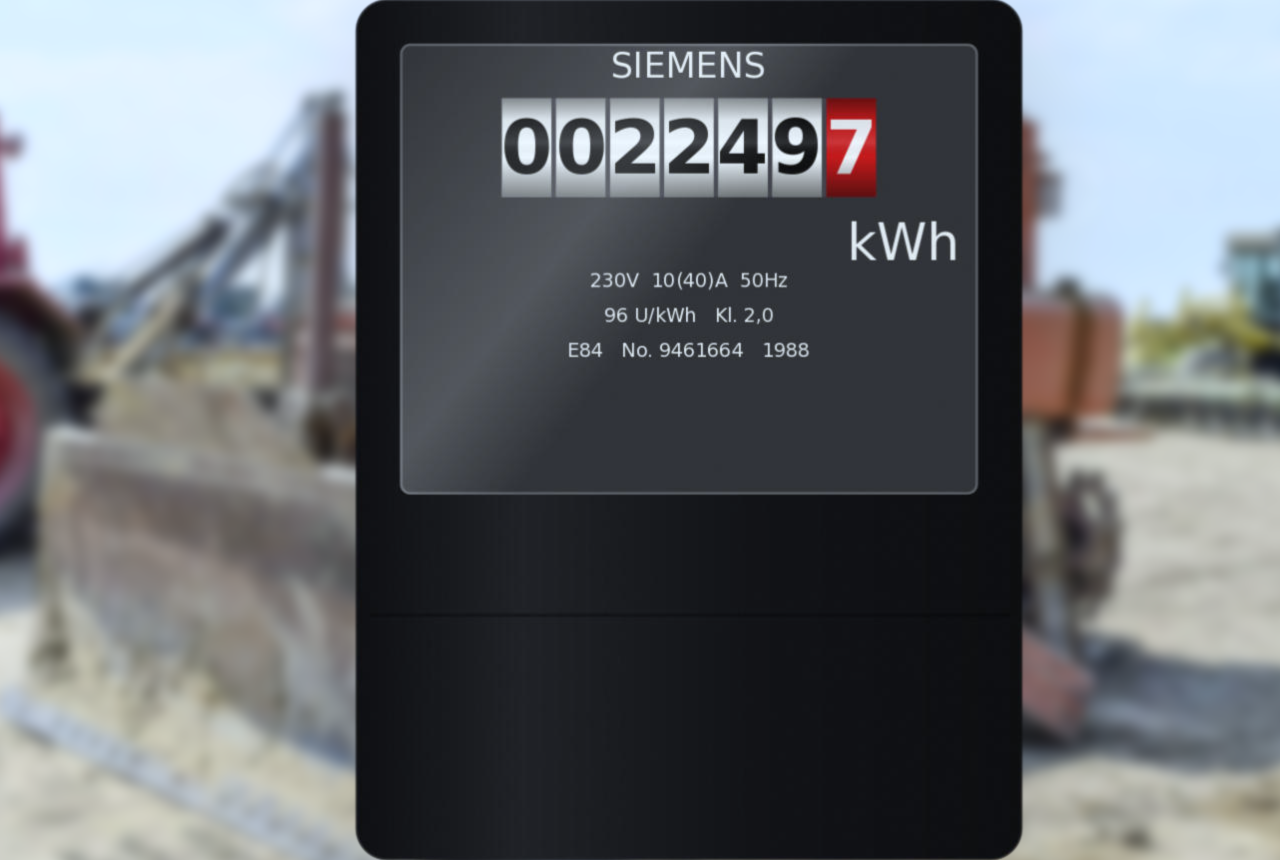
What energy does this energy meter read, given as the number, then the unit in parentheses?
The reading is 2249.7 (kWh)
